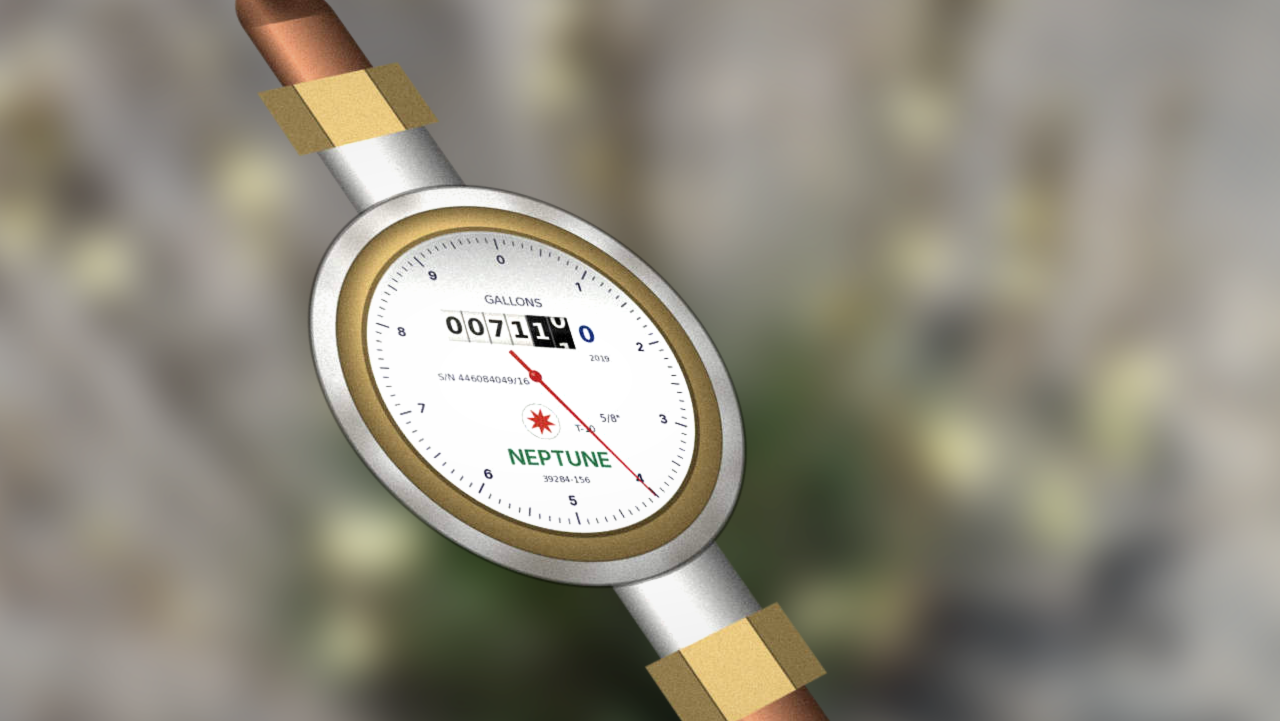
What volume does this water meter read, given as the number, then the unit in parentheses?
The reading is 71104.0 (gal)
